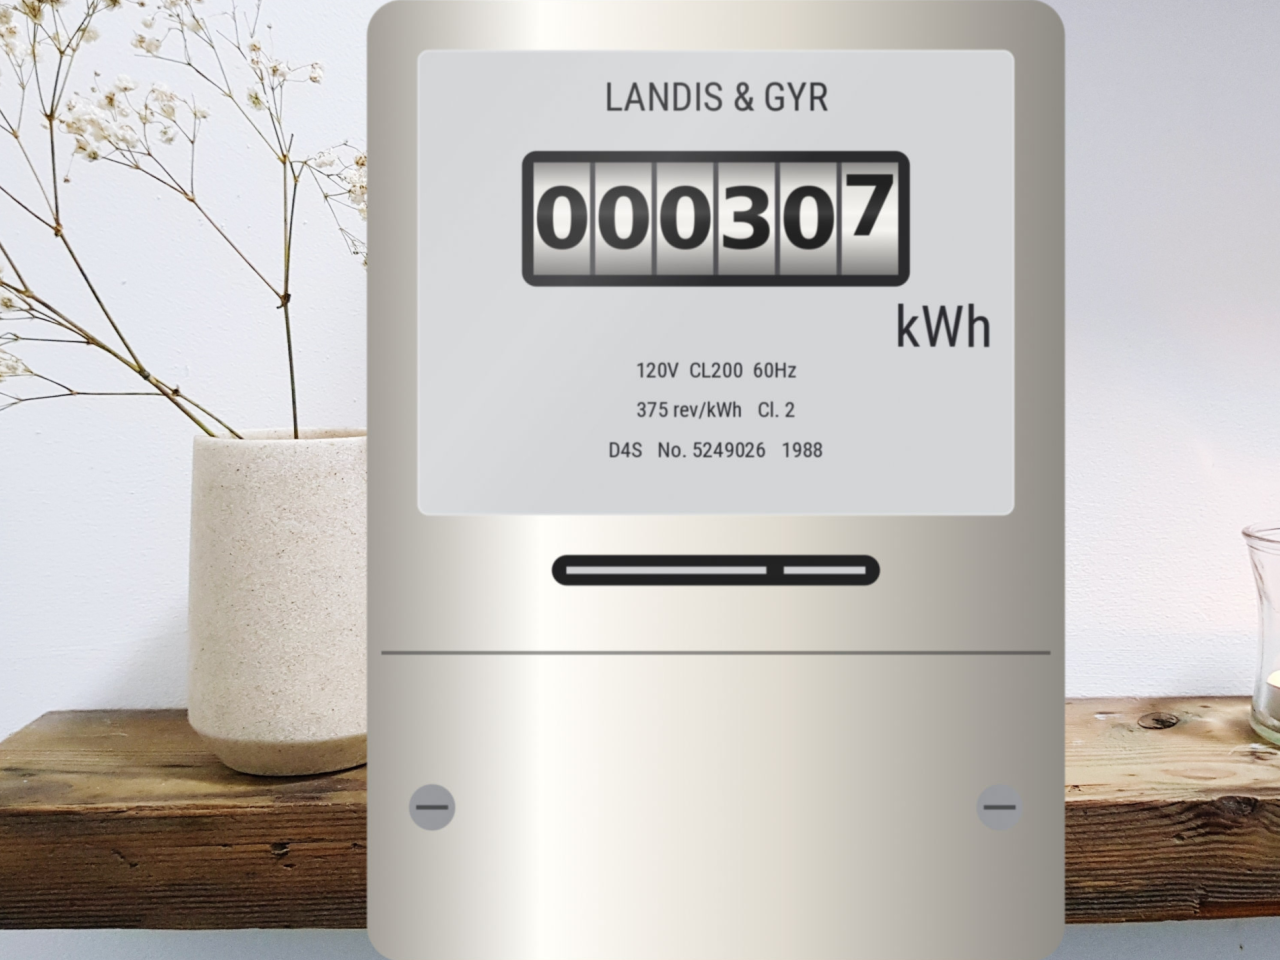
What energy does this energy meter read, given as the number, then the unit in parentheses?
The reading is 307 (kWh)
